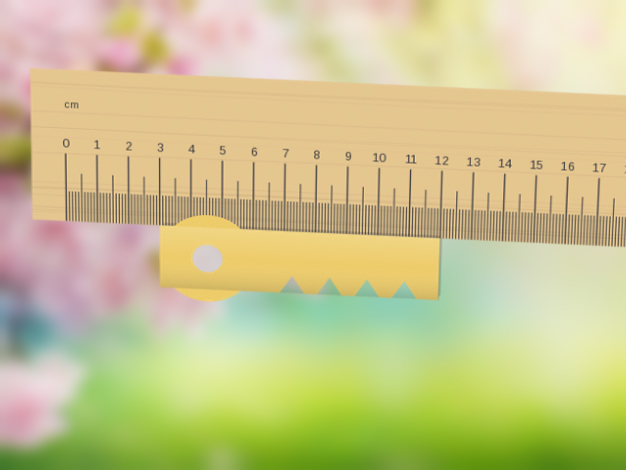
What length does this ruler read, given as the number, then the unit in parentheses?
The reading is 9 (cm)
